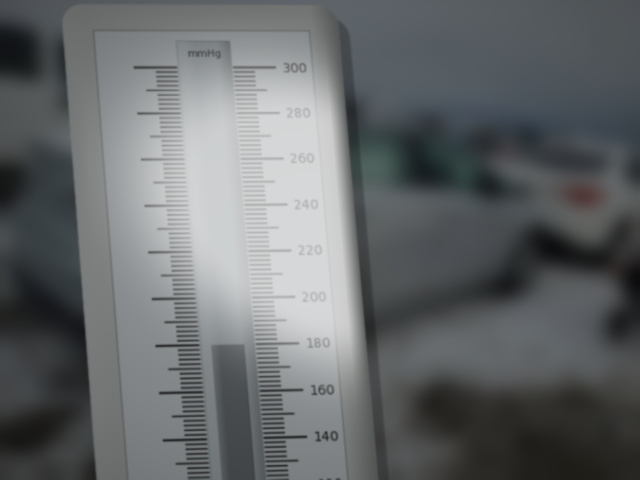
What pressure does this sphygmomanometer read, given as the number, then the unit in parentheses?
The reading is 180 (mmHg)
